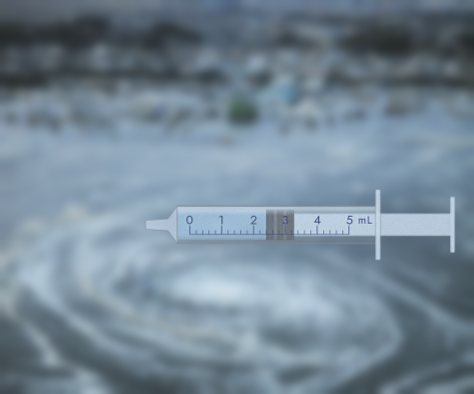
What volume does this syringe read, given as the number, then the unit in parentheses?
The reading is 2.4 (mL)
